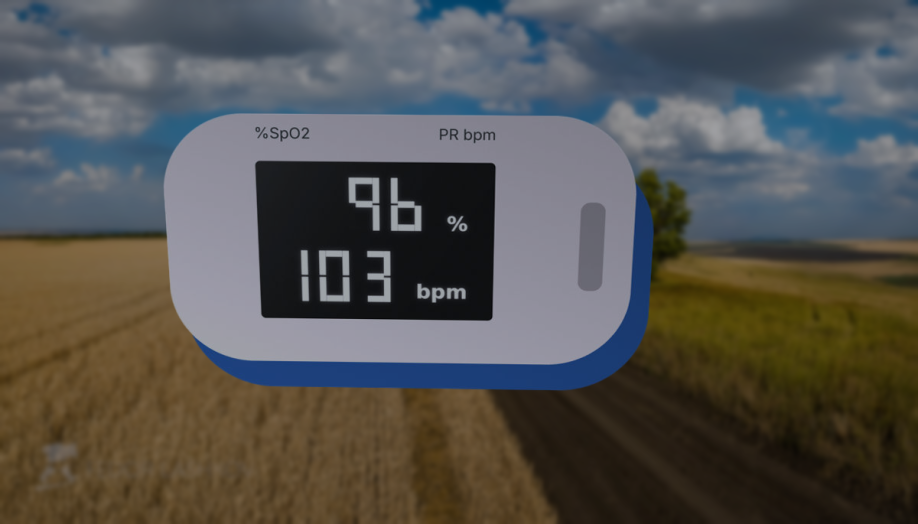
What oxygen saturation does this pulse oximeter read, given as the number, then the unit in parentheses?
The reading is 96 (%)
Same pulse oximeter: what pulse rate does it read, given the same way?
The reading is 103 (bpm)
